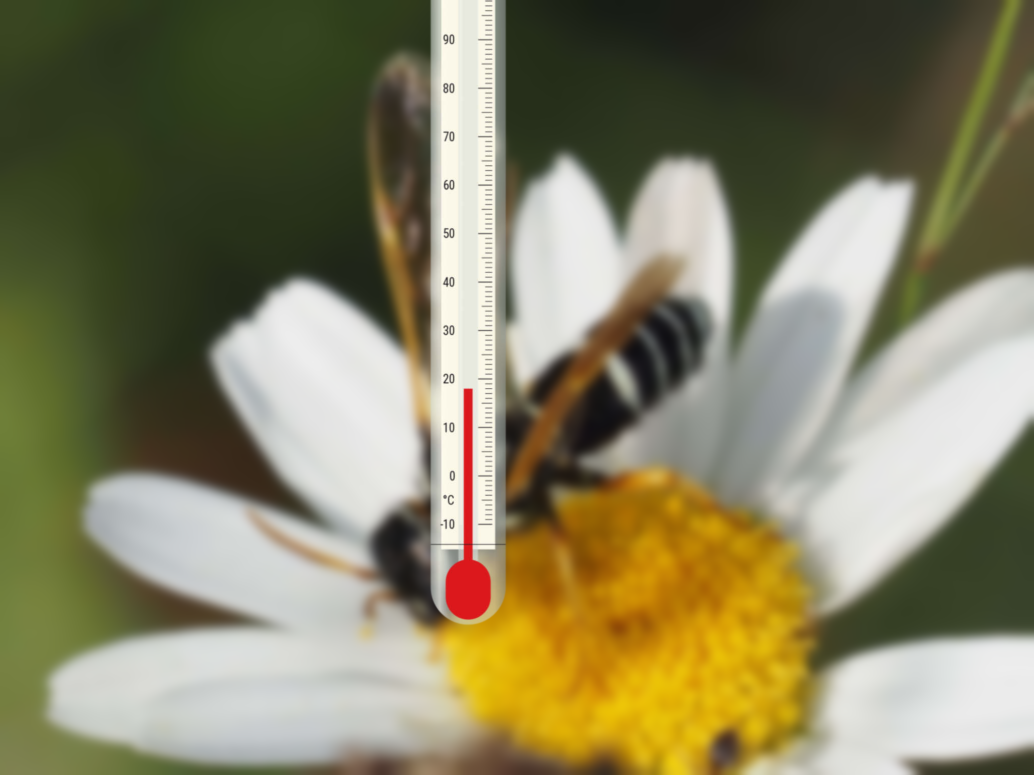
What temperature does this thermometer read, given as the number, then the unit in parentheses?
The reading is 18 (°C)
